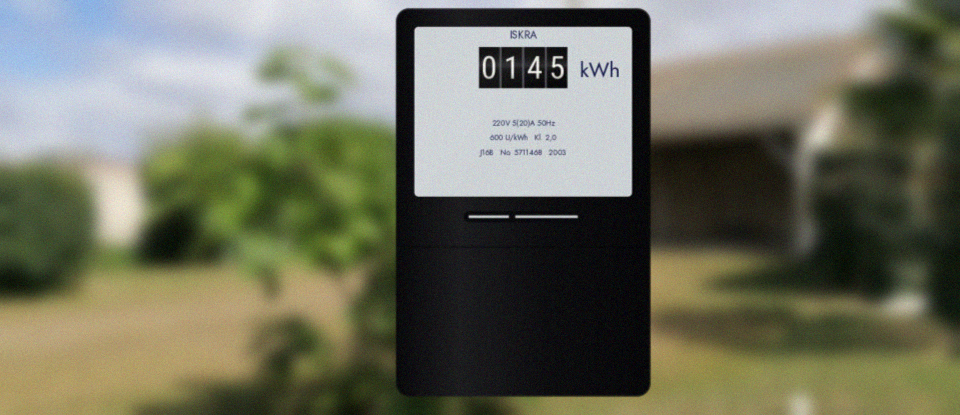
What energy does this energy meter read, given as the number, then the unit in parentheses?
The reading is 145 (kWh)
